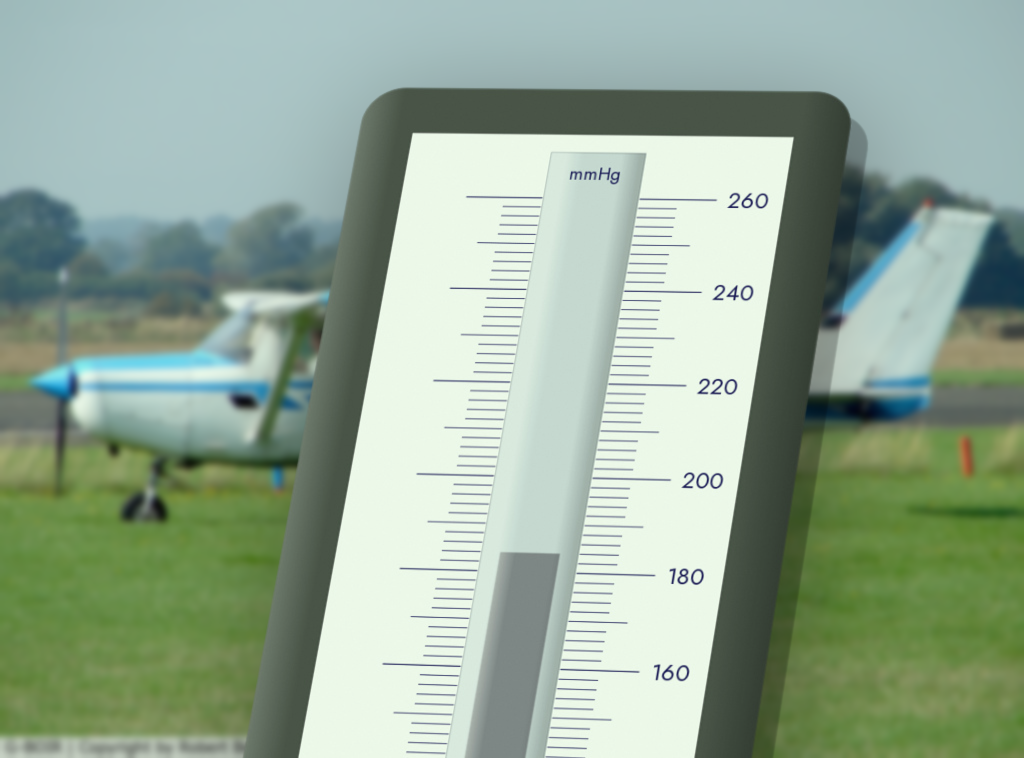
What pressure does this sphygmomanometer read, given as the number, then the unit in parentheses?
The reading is 184 (mmHg)
